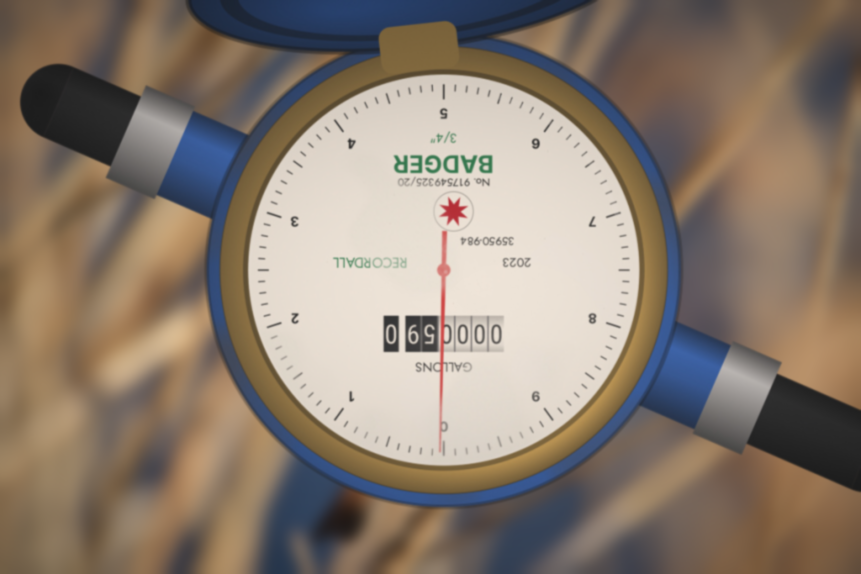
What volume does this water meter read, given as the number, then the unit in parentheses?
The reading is 590.0 (gal)
